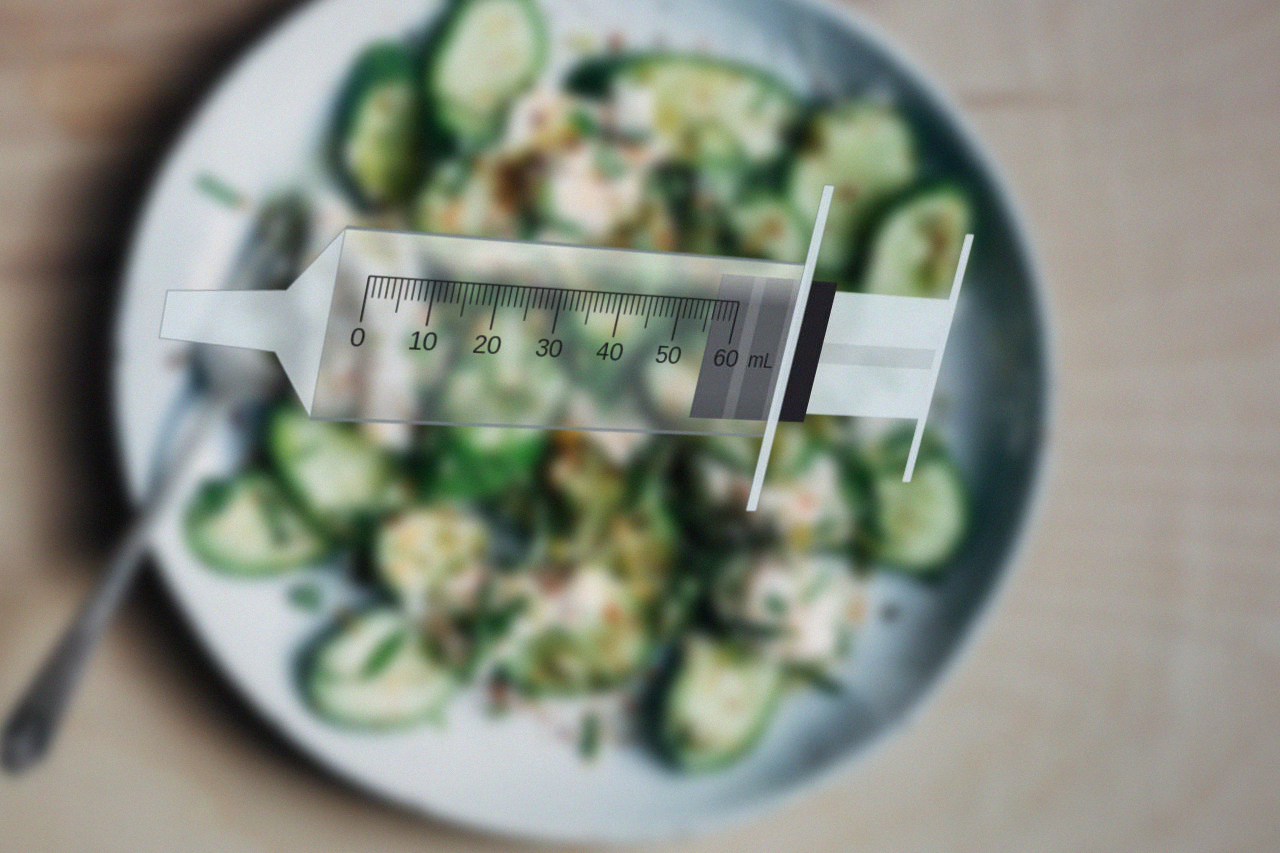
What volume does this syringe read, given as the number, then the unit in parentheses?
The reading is 56 (mL)
